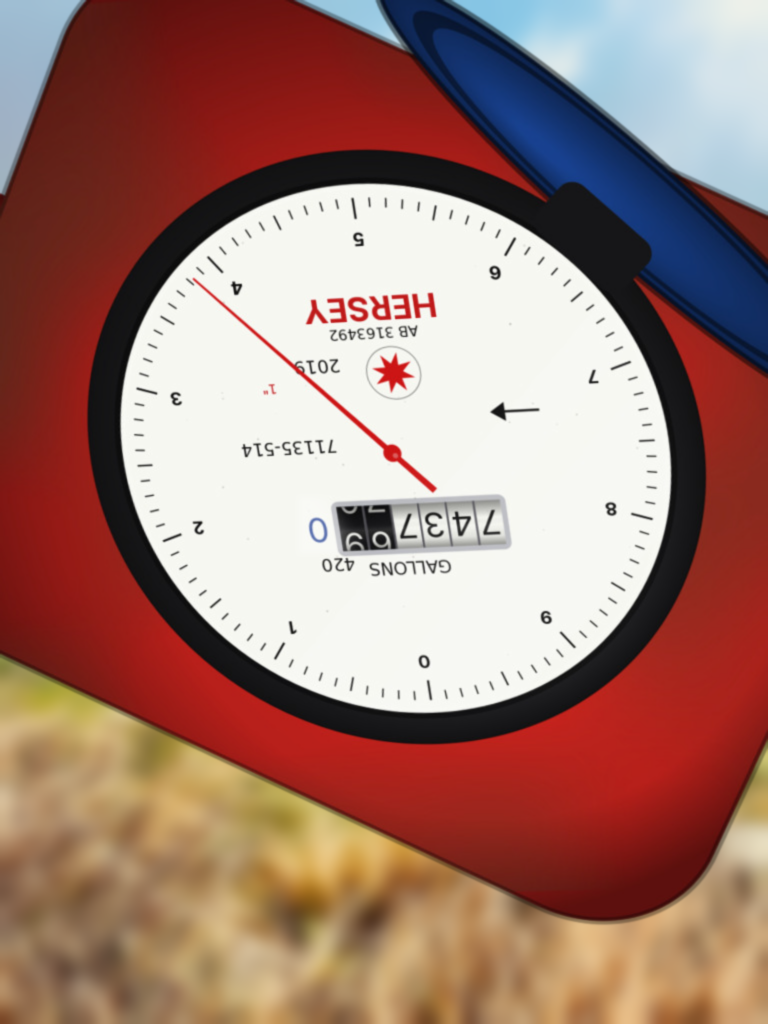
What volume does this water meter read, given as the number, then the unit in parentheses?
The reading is 7437693.8 (gal)
